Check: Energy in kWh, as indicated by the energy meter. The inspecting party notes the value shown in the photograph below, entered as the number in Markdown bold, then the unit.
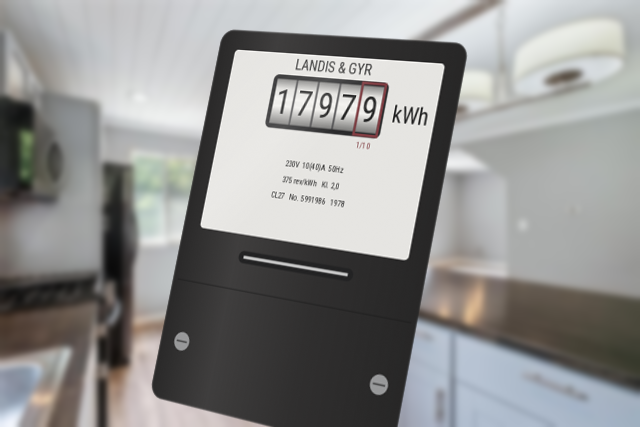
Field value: **1797.9** kWh
